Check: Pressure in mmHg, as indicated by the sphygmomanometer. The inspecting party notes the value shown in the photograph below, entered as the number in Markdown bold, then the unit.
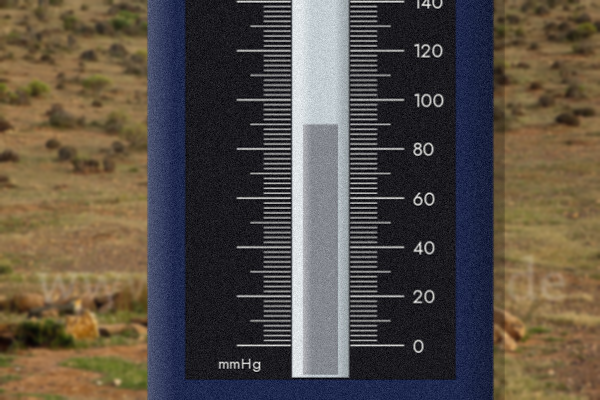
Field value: **90** mmHg
